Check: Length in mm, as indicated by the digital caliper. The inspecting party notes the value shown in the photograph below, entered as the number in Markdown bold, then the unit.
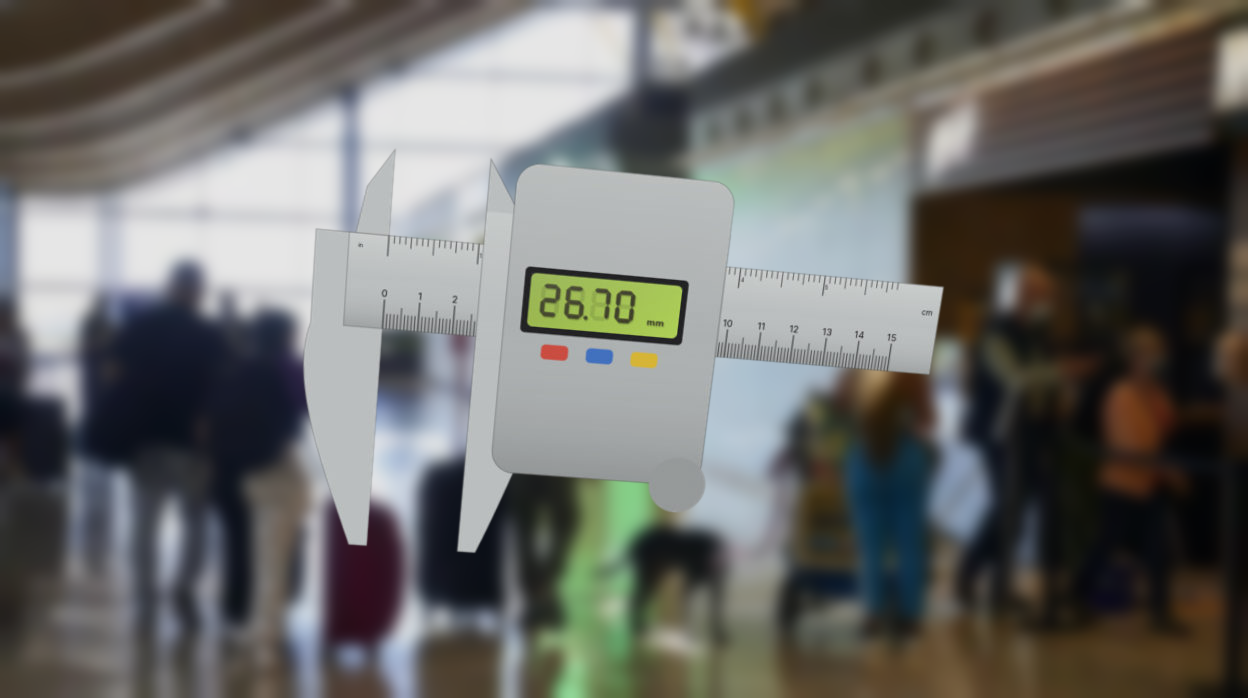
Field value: **26.70** mm
